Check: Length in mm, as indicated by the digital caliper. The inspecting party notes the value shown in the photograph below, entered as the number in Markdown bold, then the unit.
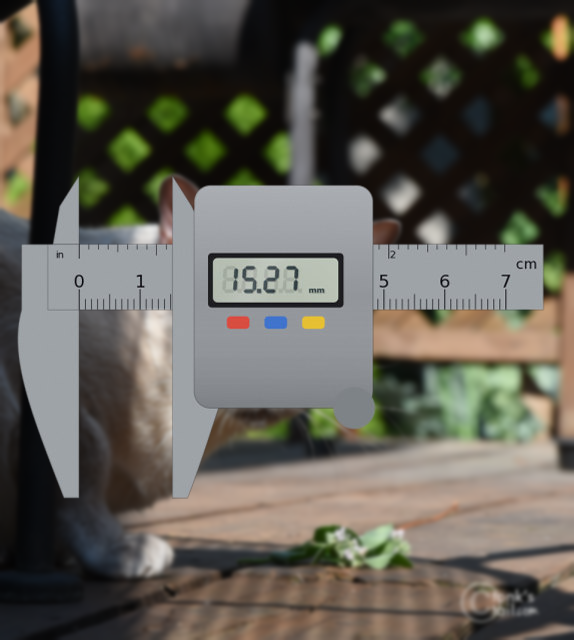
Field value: **15.27** mm
